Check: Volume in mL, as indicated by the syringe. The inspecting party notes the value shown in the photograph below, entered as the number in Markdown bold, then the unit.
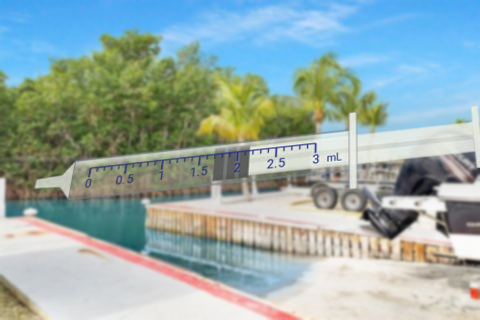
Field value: **1.7** mL
